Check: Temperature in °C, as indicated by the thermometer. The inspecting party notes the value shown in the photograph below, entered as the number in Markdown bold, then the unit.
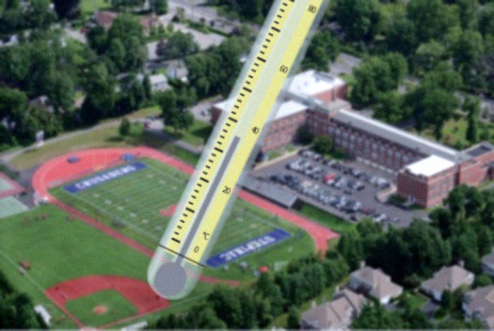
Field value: **36** °C
